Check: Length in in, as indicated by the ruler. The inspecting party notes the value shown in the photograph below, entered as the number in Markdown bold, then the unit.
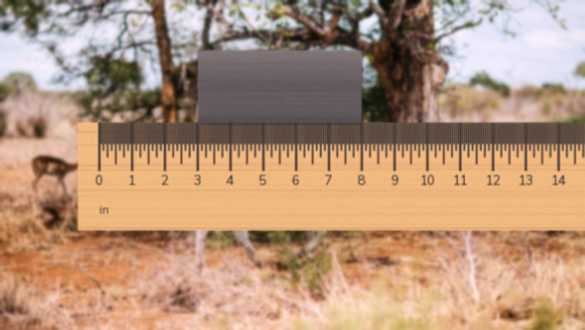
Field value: **5** in
